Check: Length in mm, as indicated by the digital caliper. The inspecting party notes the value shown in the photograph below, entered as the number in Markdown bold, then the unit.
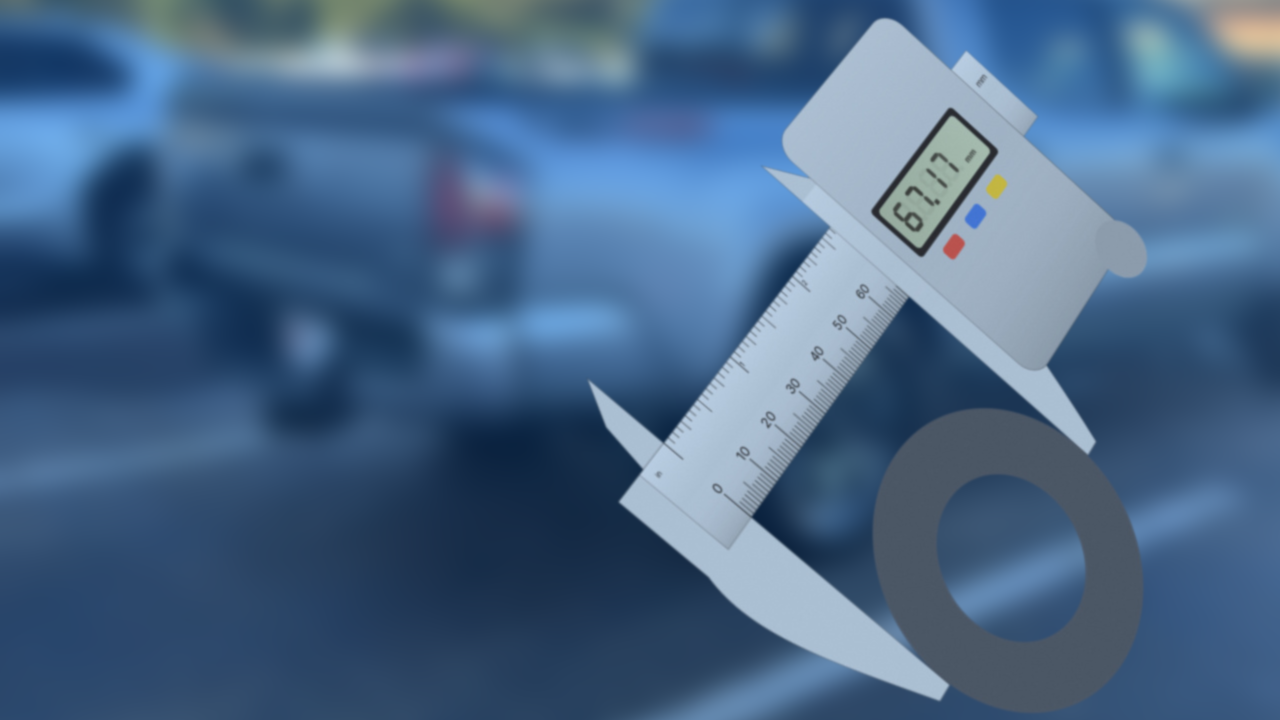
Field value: **67.17** mm
